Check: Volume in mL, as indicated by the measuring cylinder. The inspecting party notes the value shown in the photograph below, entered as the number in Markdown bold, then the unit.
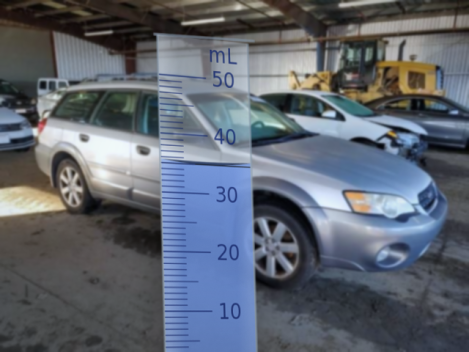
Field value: **35** mL
